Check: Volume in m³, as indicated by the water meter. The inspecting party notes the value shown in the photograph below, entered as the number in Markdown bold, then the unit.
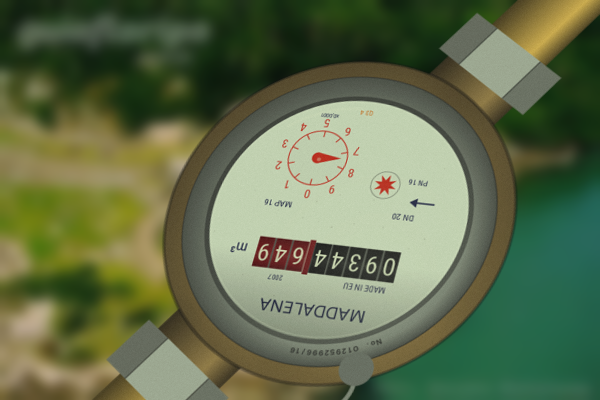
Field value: **9344.6497** m³
